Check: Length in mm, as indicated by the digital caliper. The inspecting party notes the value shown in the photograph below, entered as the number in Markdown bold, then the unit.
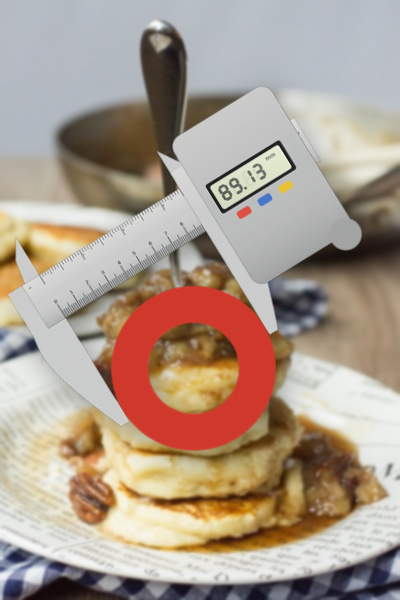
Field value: **89.13** mm
